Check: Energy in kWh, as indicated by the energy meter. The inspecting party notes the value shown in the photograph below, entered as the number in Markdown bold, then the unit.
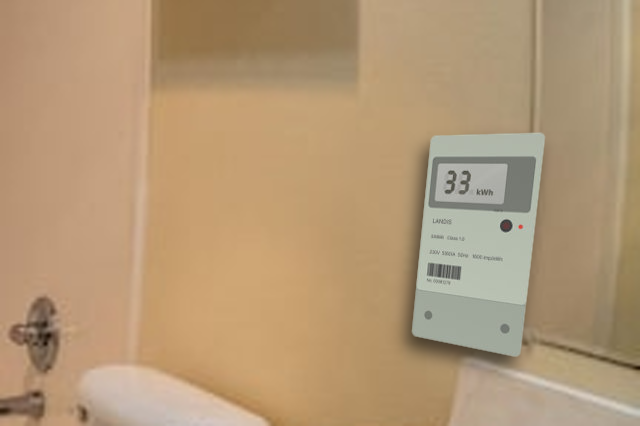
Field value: **33** kWh
